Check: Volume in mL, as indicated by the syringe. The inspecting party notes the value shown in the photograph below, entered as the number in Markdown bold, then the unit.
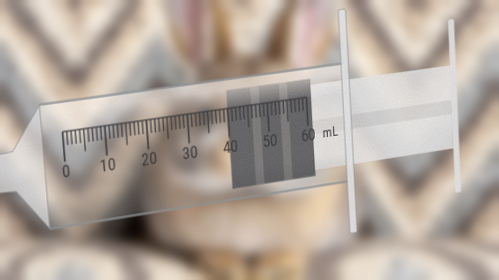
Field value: **40** mL
